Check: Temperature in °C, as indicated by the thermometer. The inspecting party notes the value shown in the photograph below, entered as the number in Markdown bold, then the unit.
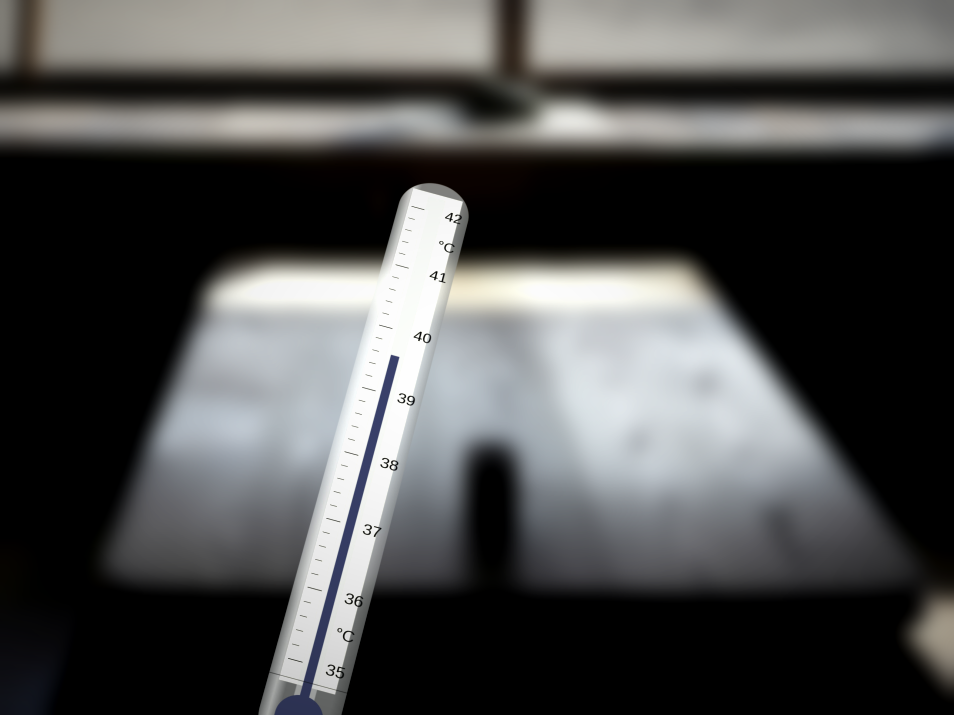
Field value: **39.6** °C
